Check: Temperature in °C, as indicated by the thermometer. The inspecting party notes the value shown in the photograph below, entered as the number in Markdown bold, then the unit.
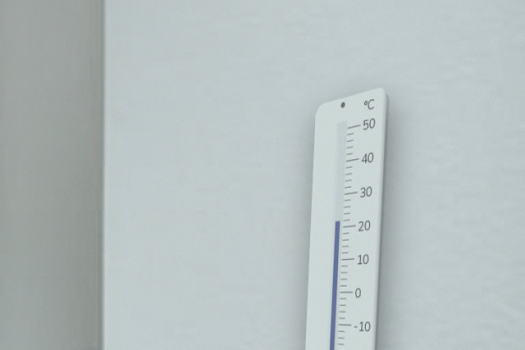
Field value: **22** °C
